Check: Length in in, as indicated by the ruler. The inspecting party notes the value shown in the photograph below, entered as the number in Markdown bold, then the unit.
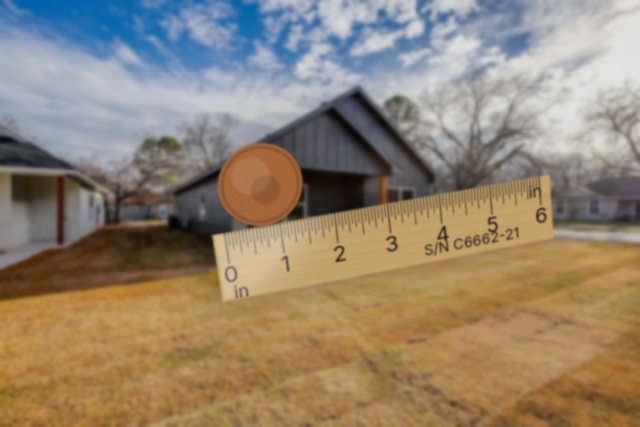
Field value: **1.5** in
